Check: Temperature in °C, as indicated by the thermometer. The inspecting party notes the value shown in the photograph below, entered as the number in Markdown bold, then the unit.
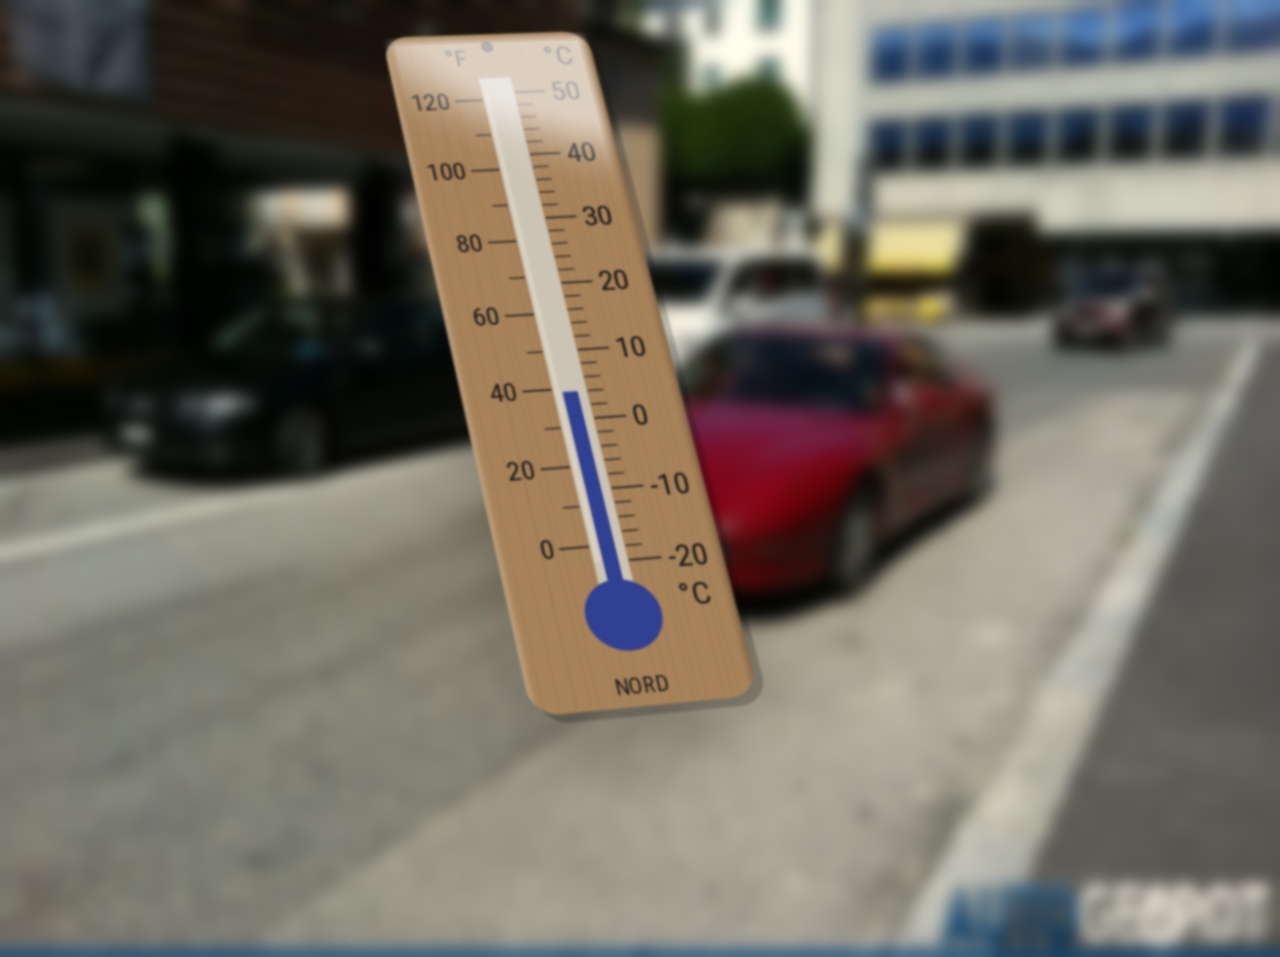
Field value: **4** °C
